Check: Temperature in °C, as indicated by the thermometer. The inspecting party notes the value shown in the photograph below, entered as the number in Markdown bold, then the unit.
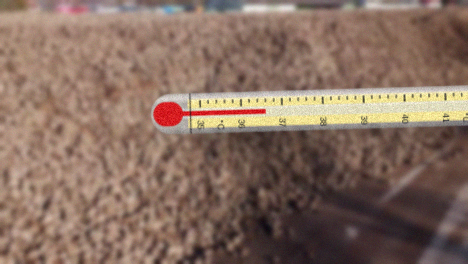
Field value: **36.6** °C
